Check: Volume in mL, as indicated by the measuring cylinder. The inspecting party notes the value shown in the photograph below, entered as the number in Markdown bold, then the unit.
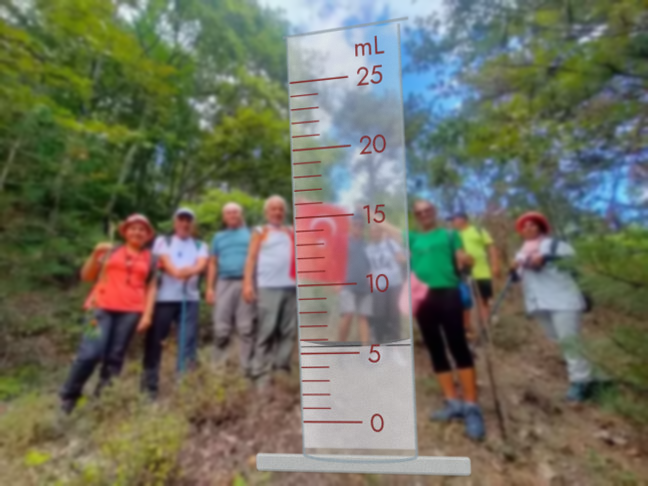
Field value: **5.5** mL
